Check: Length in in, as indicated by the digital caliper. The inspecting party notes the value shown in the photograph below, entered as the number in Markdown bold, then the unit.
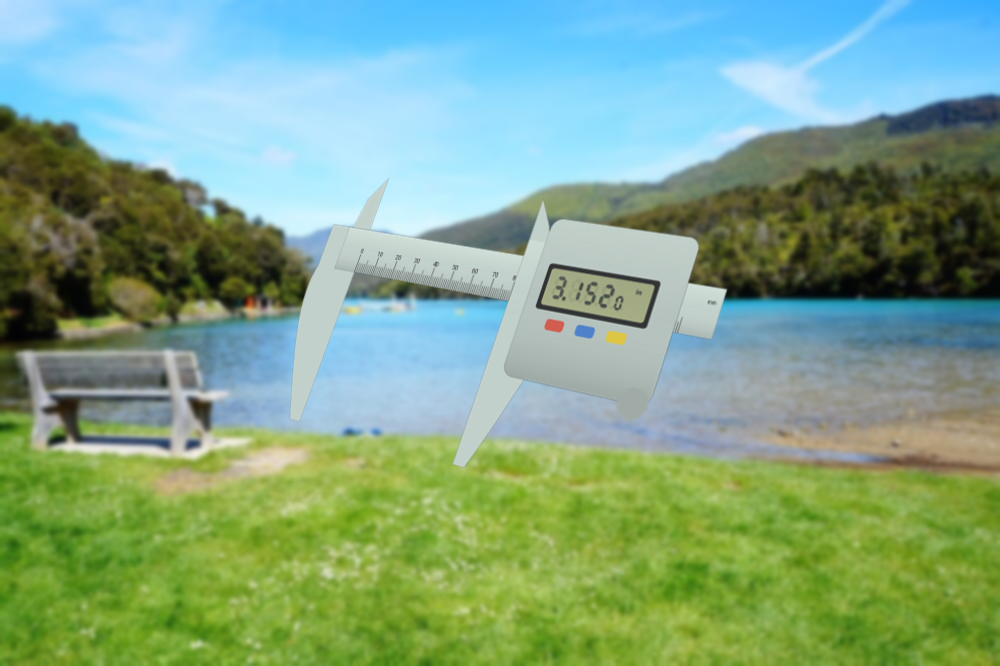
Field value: **3.1520** in
